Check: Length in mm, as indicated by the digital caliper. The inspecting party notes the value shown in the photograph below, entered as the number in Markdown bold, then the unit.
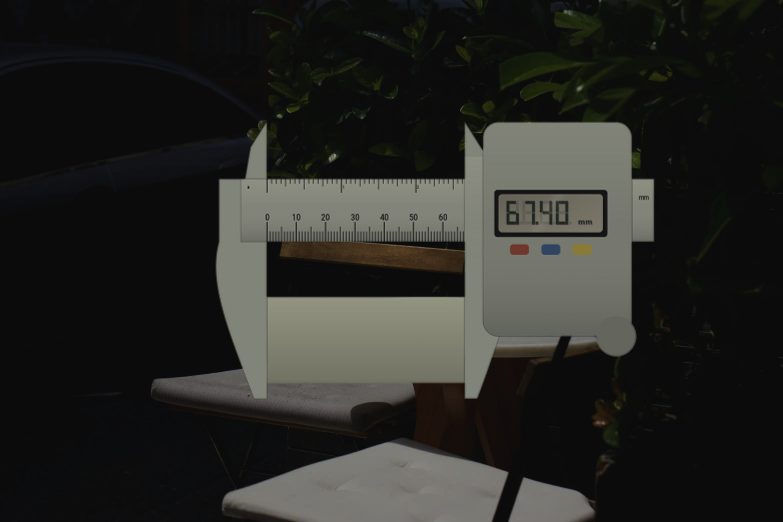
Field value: **67.40** mm
